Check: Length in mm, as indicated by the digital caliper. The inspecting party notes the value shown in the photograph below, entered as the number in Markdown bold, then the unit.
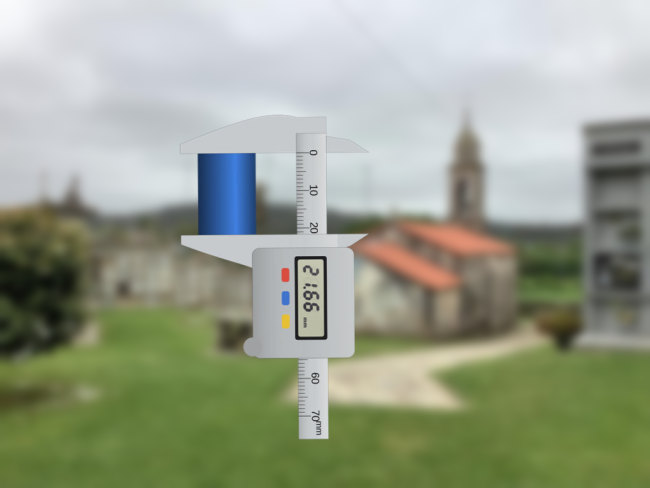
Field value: **21.66** mm
